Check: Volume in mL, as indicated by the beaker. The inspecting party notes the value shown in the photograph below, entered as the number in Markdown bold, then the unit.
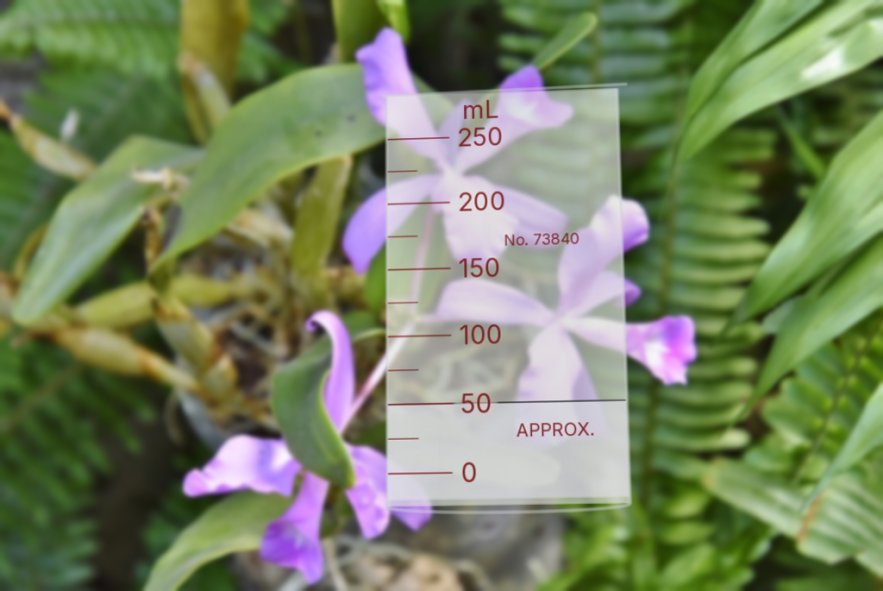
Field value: **50** mL
